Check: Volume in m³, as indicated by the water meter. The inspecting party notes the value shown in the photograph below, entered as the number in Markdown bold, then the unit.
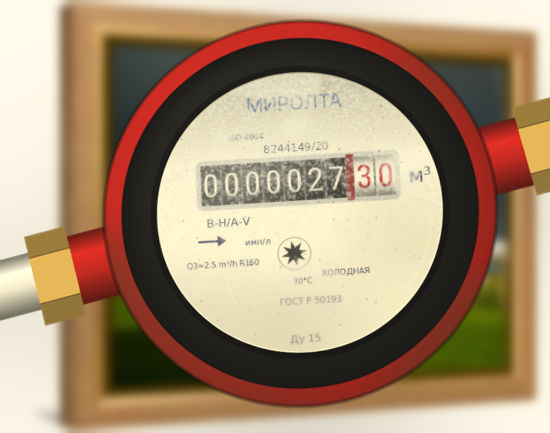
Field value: **27.30** m³
